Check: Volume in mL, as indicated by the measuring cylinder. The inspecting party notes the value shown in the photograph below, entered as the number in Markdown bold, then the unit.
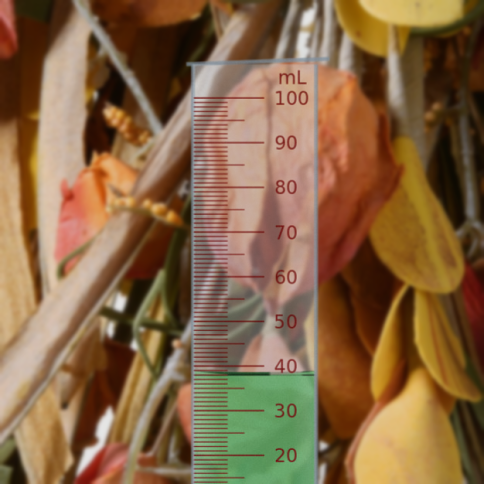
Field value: **38** mL
